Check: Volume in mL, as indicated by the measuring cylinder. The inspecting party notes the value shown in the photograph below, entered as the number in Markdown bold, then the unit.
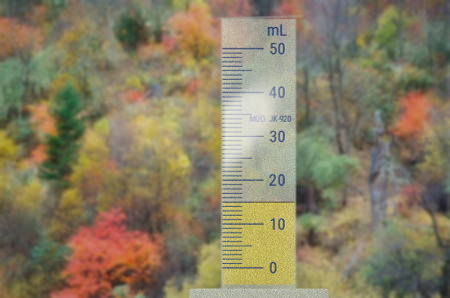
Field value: **15** mL
